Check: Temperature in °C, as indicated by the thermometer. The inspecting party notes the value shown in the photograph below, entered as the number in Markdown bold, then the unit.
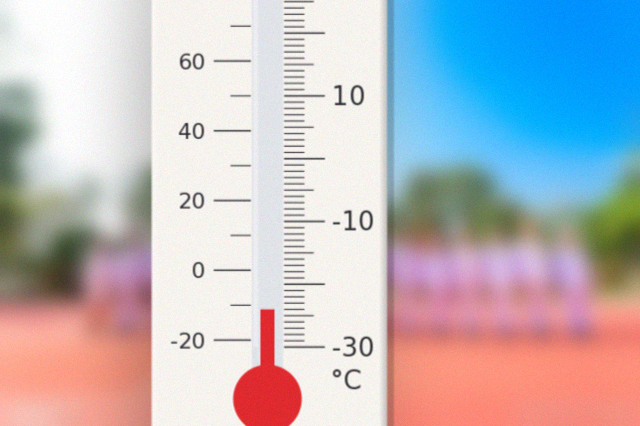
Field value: **-24** °C
